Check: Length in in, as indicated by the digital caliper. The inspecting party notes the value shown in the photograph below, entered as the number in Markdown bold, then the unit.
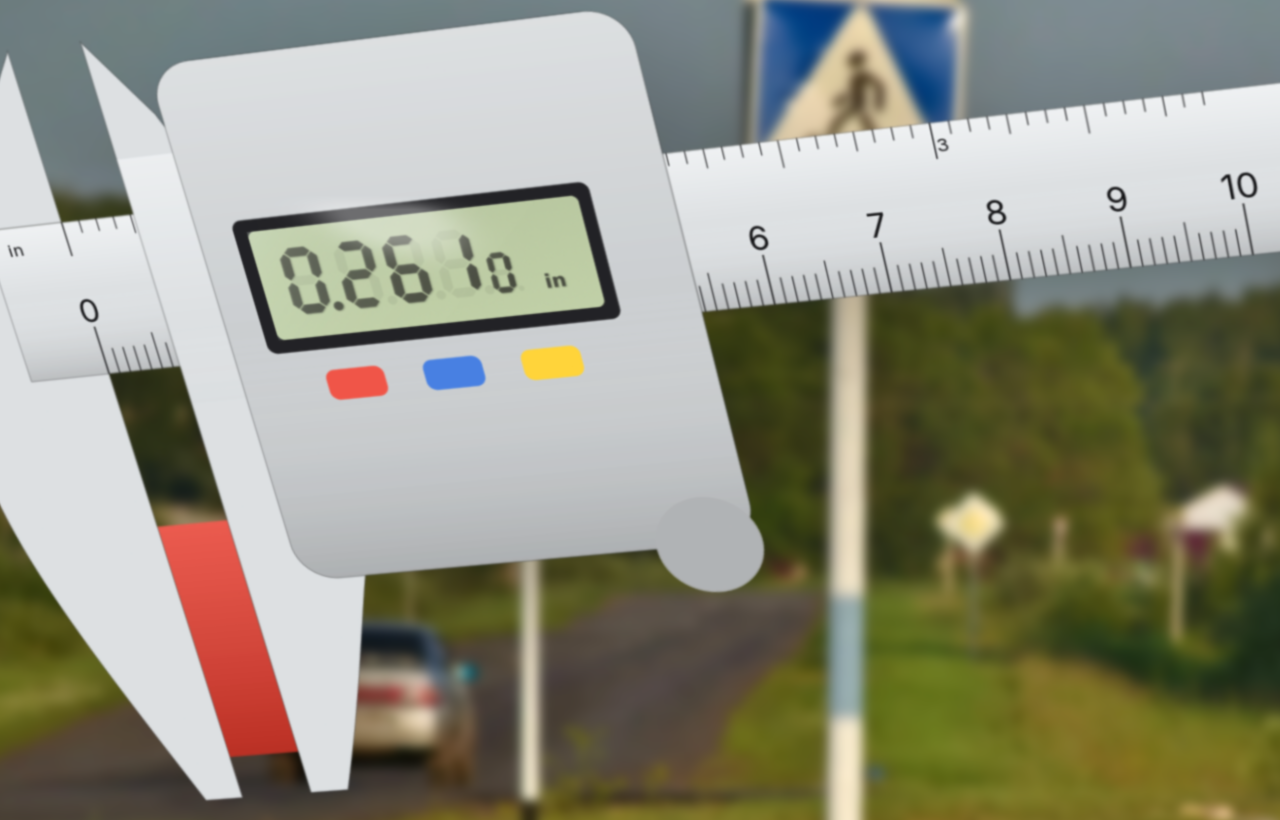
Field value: **0.2610** in
